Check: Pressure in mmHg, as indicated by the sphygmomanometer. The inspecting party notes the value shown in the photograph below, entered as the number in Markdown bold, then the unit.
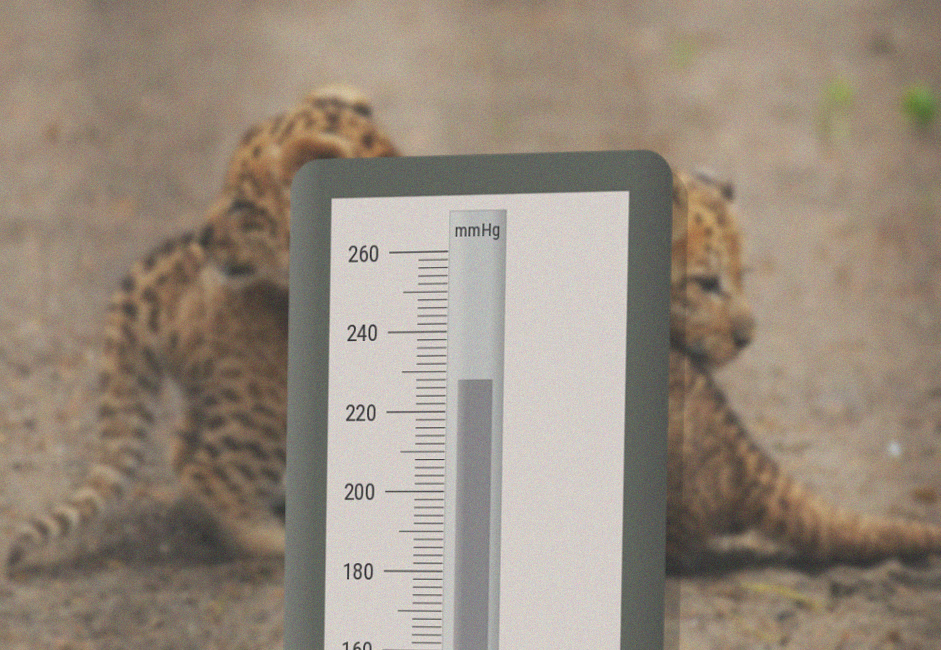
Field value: **228** mmHg
